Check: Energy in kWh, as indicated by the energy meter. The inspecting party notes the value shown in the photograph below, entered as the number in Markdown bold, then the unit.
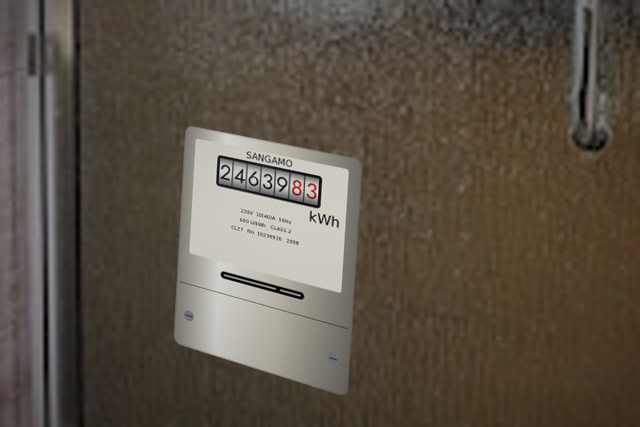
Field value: **24639.83** kWh
